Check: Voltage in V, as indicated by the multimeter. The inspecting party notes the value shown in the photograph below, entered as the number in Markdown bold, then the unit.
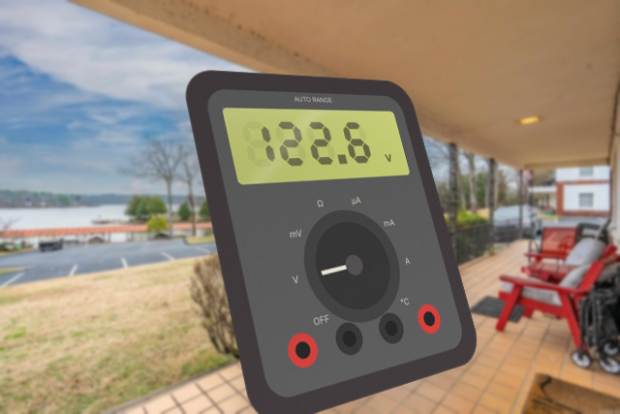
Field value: **122.6** V
